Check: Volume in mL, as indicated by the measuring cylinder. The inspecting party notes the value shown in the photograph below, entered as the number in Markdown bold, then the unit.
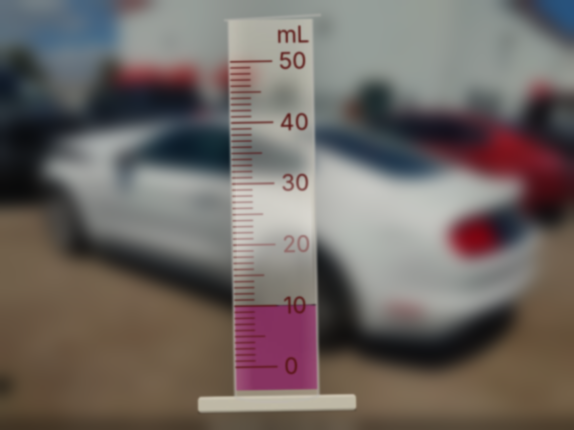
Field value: **10** mL
